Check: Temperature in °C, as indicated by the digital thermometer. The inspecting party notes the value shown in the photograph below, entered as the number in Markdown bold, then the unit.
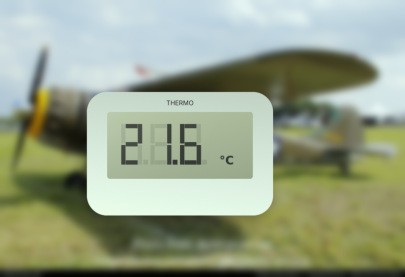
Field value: **21.6** °C
